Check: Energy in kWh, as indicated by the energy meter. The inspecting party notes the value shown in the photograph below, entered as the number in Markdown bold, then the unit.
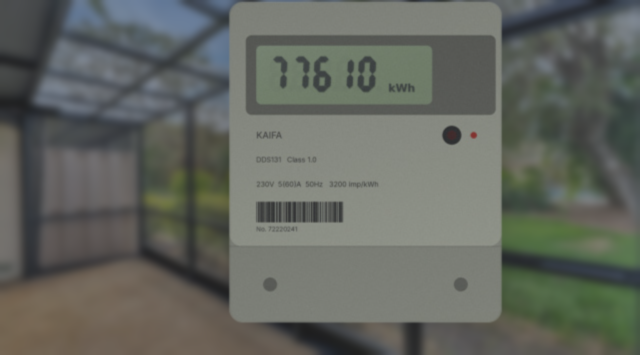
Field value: **77610** kWh
